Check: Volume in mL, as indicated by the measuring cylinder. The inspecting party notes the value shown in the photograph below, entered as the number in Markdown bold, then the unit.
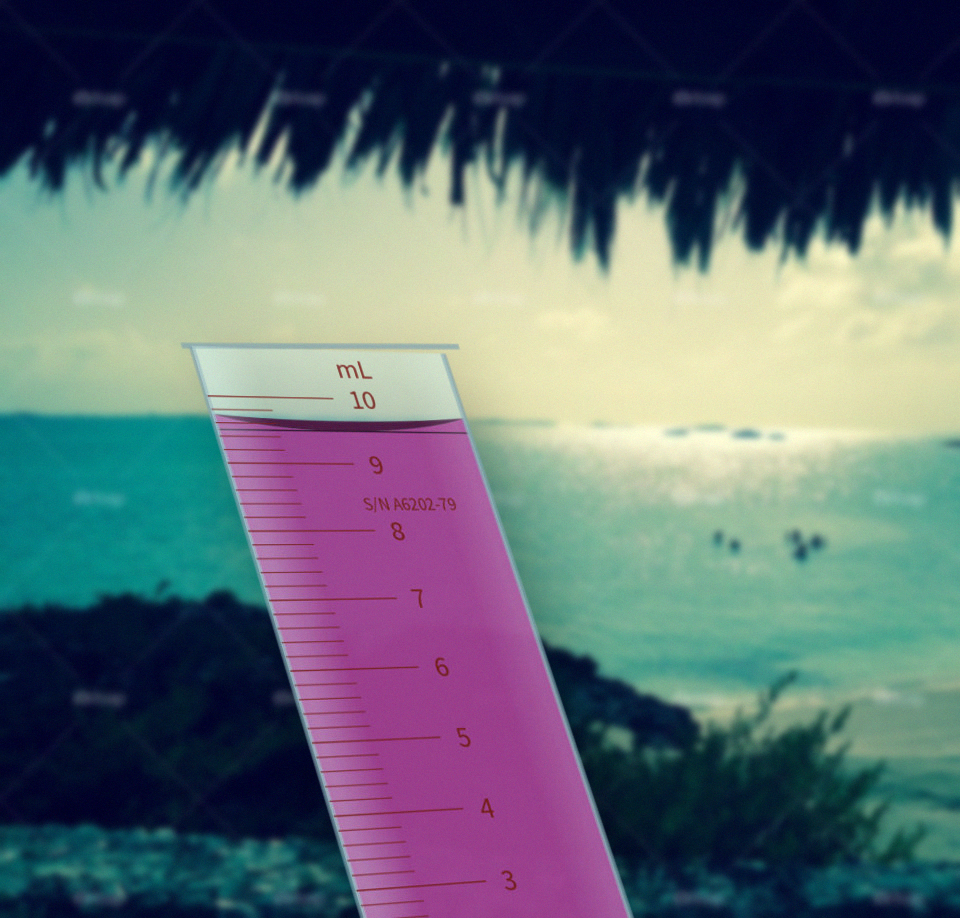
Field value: **9.5** mL
